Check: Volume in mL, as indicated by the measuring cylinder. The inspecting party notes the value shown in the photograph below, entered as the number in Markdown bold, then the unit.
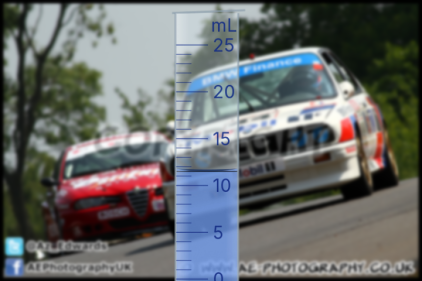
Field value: **11.5** mL
